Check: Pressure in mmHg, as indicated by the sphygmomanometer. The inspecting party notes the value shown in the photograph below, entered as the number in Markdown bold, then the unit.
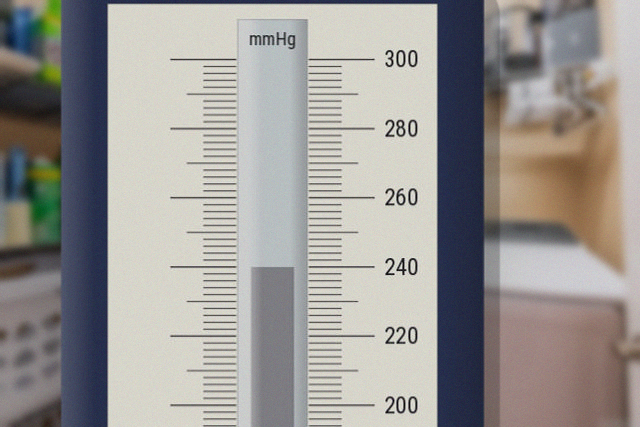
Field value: **240** mmHg
